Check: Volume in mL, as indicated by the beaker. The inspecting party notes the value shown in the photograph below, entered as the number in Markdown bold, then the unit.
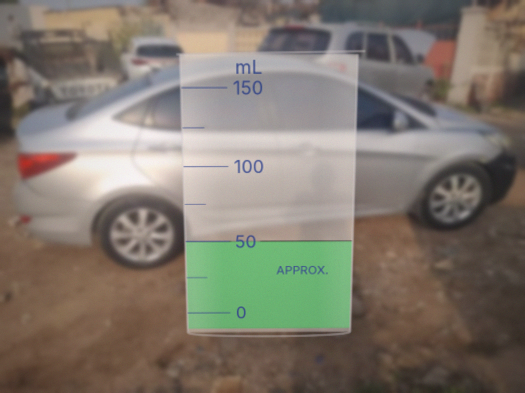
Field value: **50** mL
